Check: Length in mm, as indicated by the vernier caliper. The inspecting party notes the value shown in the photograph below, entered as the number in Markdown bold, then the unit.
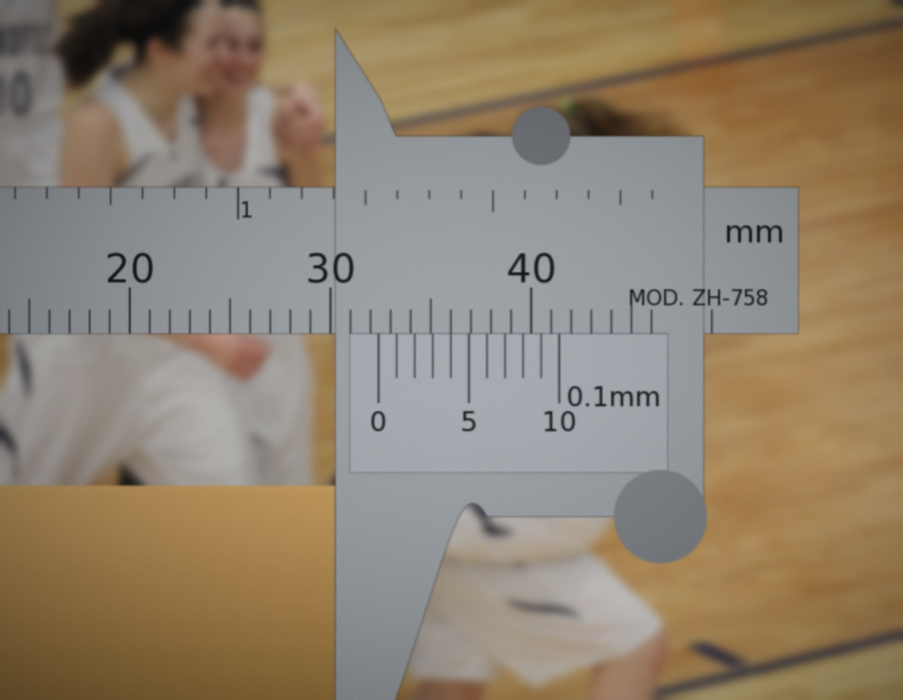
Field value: **32.4** mm
